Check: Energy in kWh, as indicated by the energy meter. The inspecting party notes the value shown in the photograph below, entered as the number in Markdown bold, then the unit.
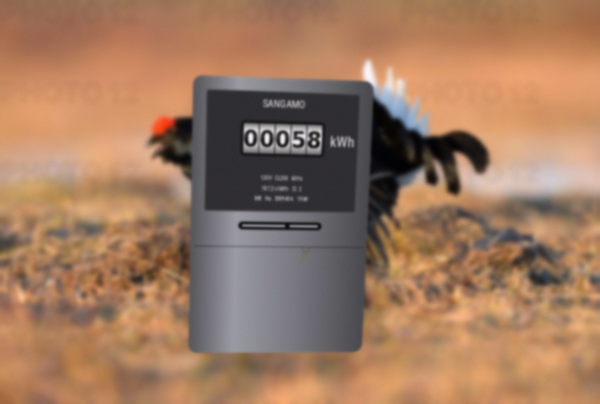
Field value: **58** kWh
